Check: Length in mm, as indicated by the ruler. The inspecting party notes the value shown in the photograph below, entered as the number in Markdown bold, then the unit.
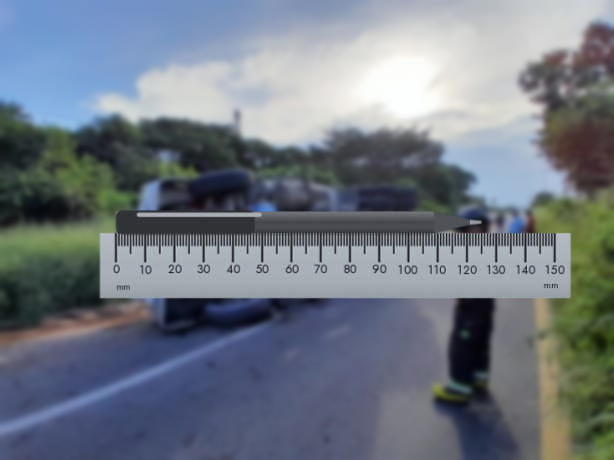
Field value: **125** mm
